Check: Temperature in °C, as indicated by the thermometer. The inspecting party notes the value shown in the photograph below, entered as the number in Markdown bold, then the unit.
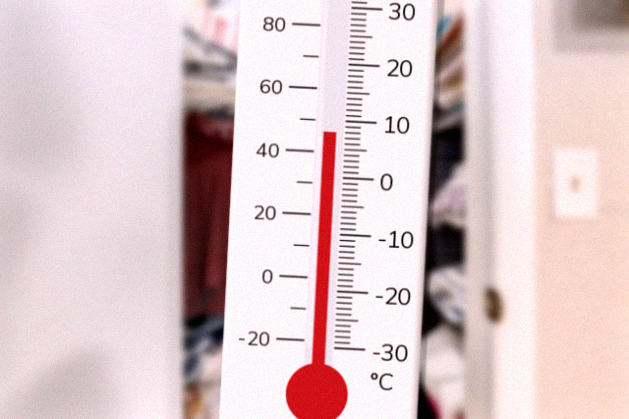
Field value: **8** °C
